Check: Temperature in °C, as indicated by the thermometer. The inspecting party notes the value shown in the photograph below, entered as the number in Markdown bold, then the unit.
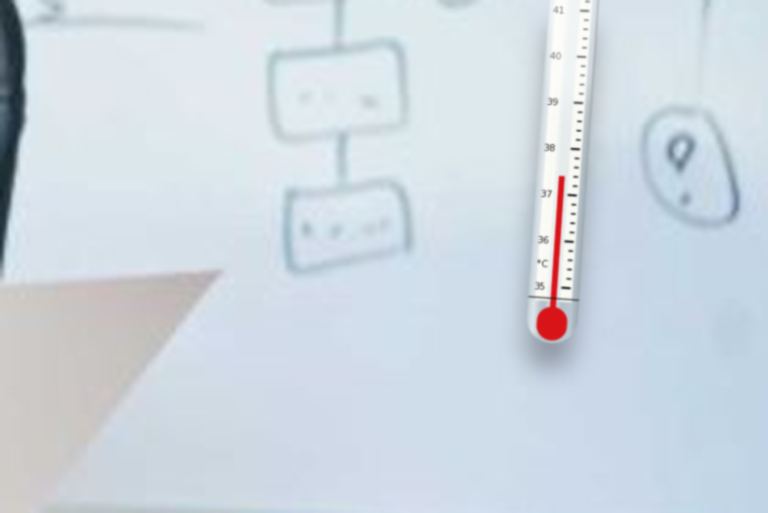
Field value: **37.4** °C
